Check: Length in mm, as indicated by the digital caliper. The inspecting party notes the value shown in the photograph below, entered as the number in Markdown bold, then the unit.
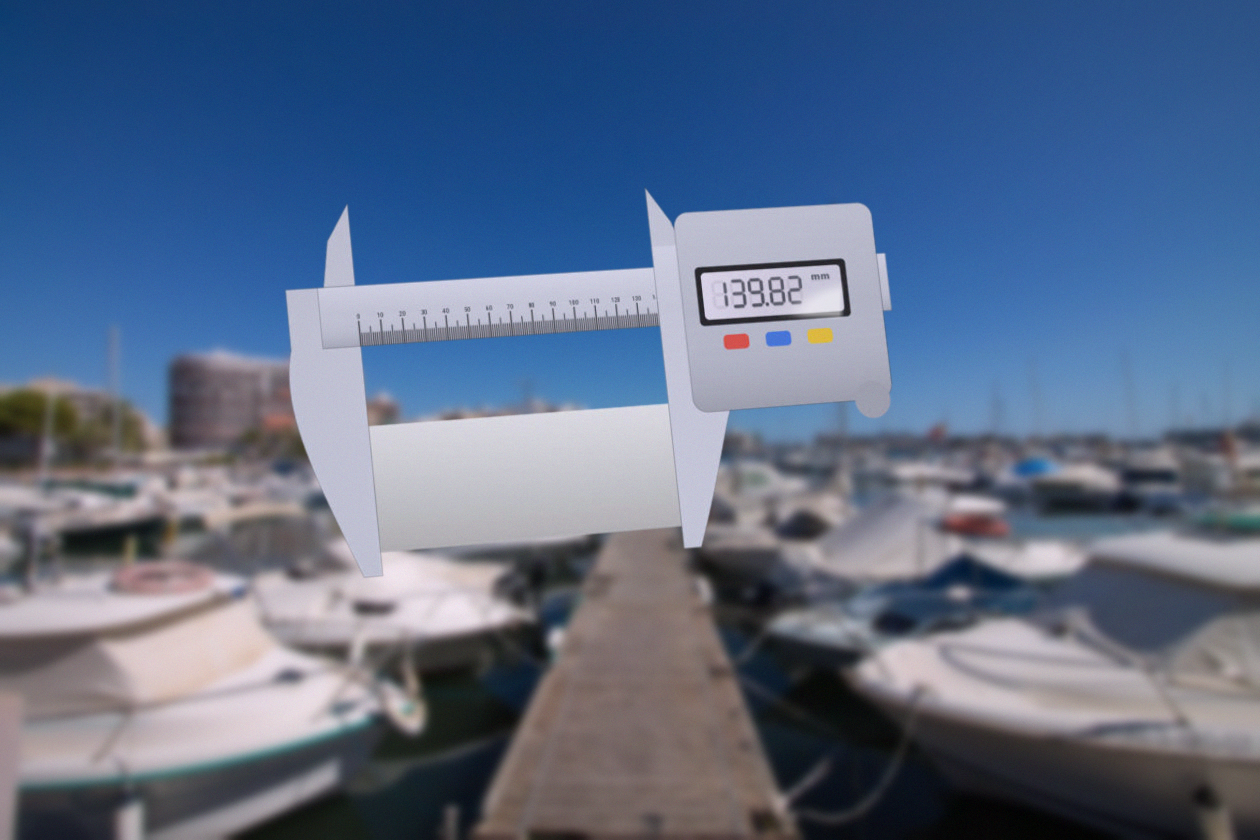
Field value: **139.82** mm
